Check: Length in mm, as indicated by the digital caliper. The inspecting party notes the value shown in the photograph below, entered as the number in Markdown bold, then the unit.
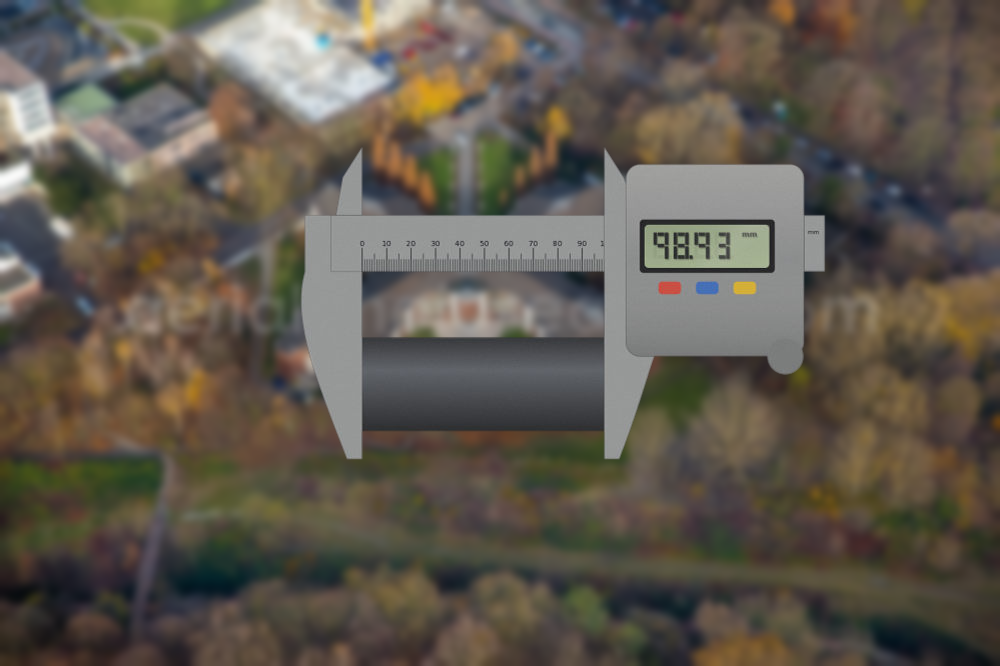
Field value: **98.93** mm
